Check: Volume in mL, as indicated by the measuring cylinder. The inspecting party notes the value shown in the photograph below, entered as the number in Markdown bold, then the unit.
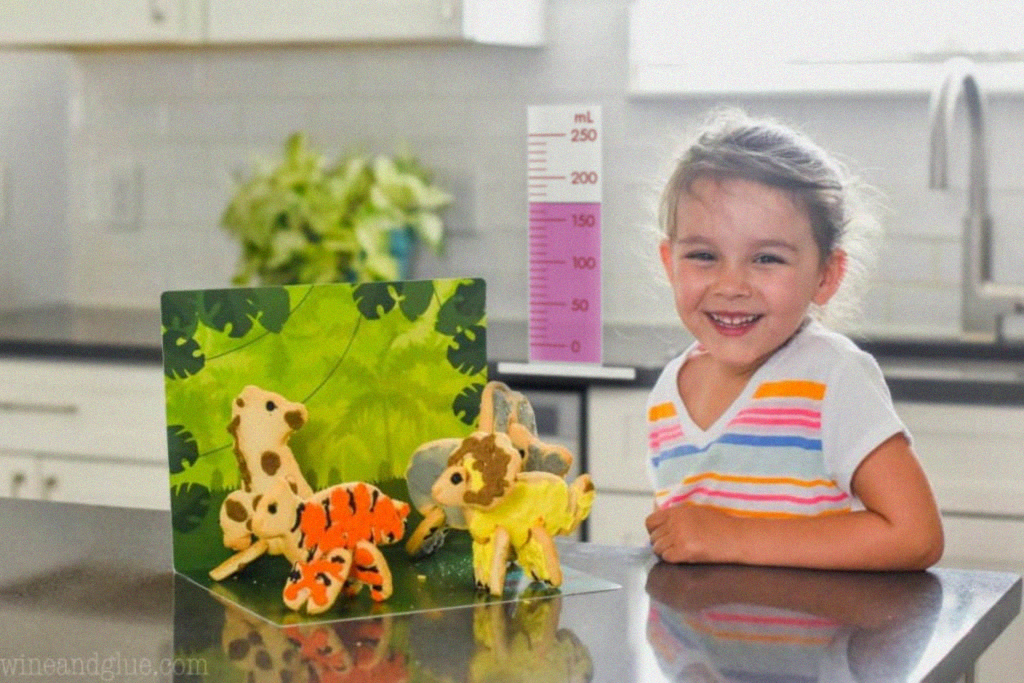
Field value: **170** mL
